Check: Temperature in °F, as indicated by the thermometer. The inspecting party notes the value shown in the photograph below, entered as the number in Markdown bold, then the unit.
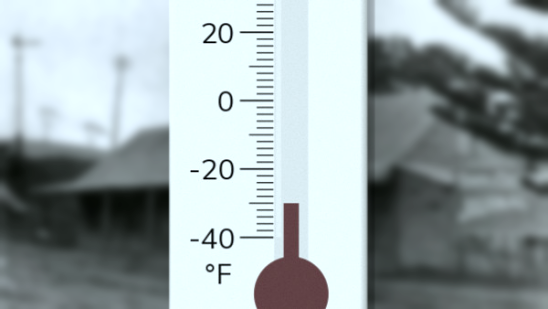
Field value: **-30** °F
